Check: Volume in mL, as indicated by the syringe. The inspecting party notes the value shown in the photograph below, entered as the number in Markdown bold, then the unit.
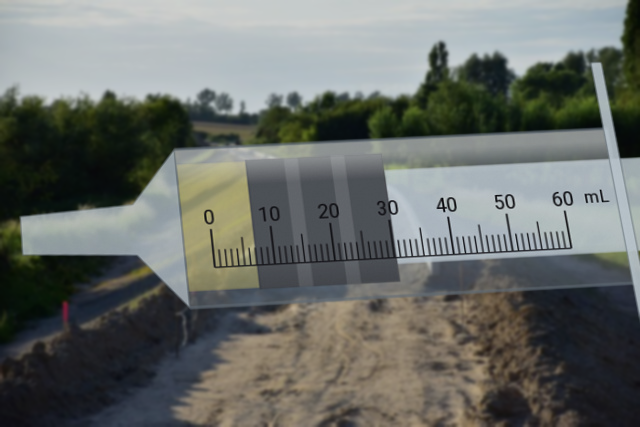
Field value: **7** mL
